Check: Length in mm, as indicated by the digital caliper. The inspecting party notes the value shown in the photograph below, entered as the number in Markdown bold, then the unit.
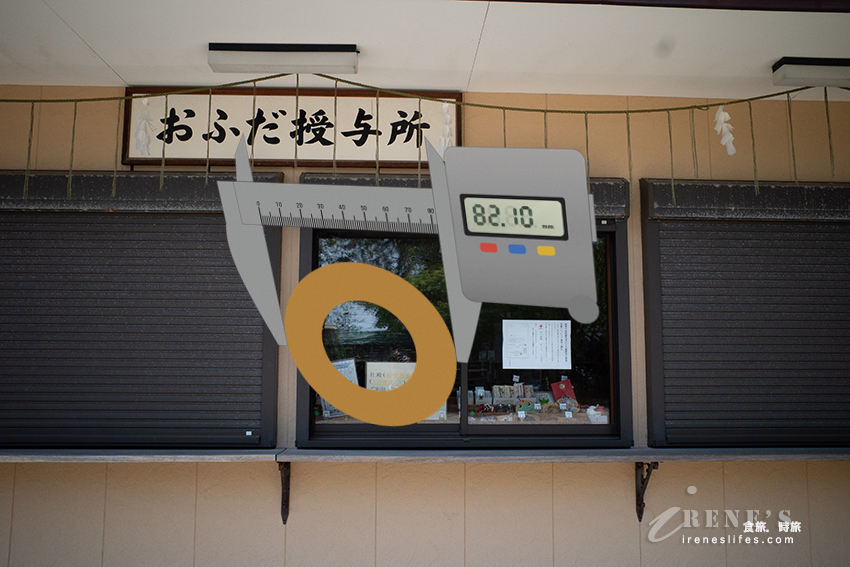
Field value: **82.10** mm
